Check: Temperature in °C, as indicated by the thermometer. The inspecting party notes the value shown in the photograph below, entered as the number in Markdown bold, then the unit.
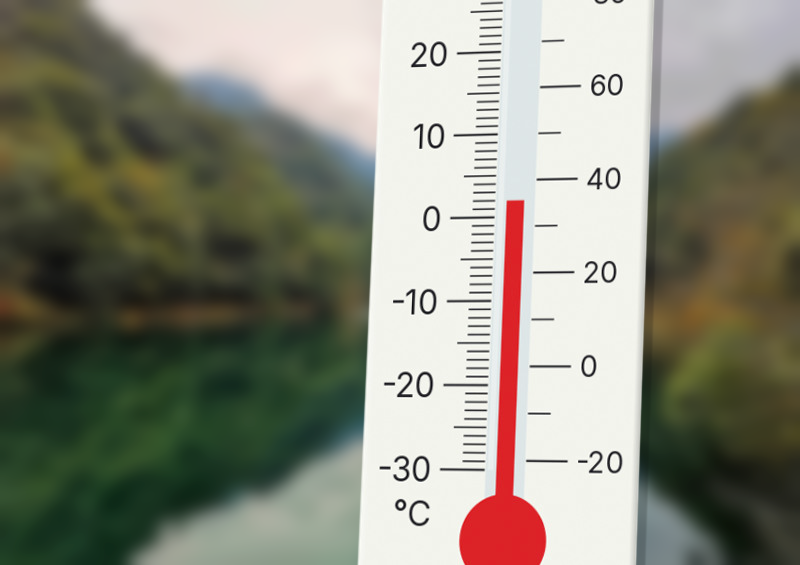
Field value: **2** °C
